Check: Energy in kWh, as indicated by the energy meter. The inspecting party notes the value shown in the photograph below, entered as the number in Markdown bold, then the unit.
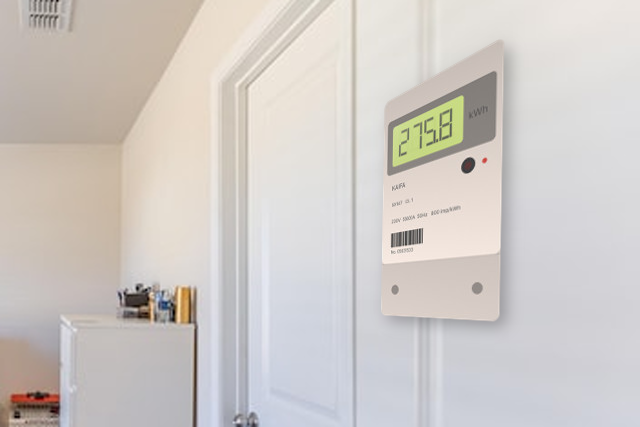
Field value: **275.8** kWh
